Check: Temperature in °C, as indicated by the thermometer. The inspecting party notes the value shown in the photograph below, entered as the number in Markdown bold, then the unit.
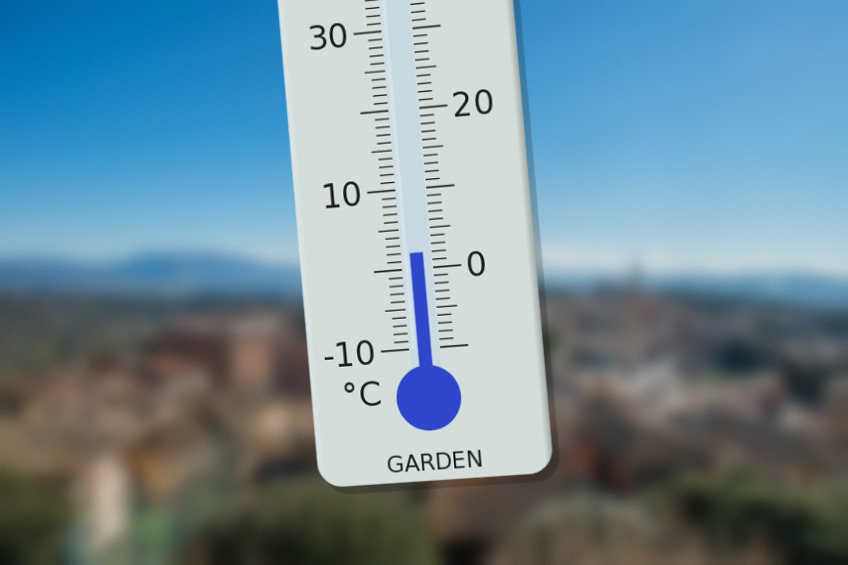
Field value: **2** °C
